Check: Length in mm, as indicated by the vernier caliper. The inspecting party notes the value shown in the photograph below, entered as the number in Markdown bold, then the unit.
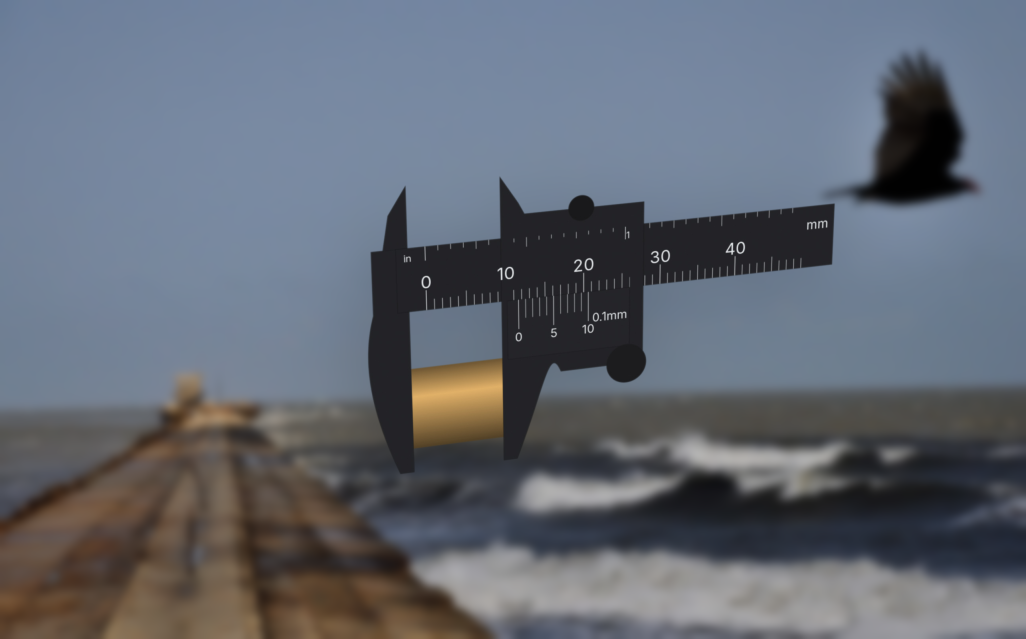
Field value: **11.6** mm
